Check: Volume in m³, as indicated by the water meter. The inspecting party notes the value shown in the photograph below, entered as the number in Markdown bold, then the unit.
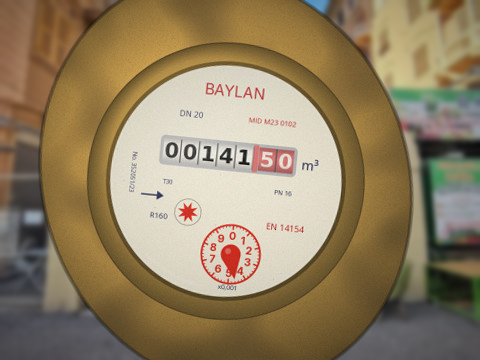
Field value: **141.504** m³
